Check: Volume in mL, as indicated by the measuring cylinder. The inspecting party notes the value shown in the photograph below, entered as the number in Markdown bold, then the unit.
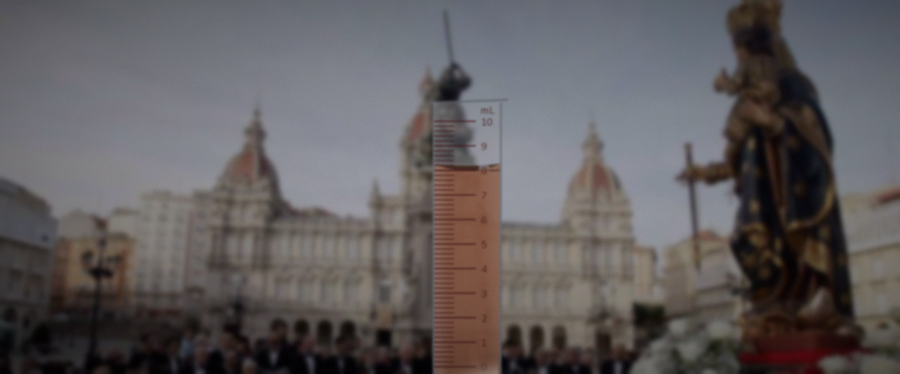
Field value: **8** mL
